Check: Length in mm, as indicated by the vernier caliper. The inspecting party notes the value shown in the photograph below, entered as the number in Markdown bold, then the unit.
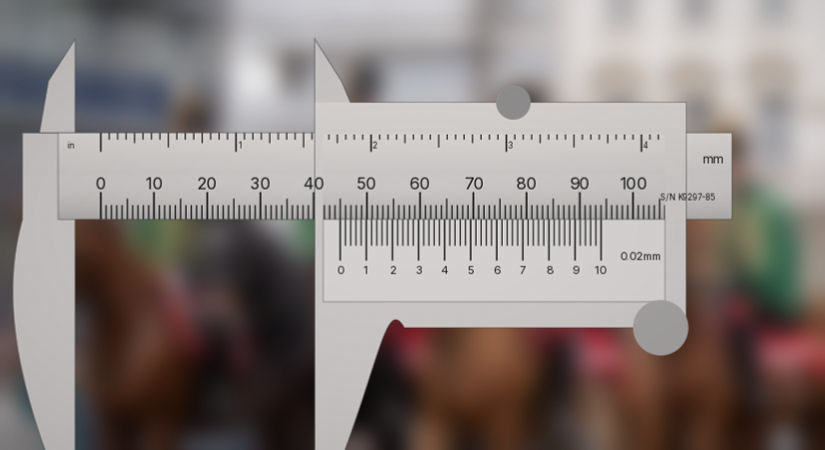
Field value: **45.0** mm
